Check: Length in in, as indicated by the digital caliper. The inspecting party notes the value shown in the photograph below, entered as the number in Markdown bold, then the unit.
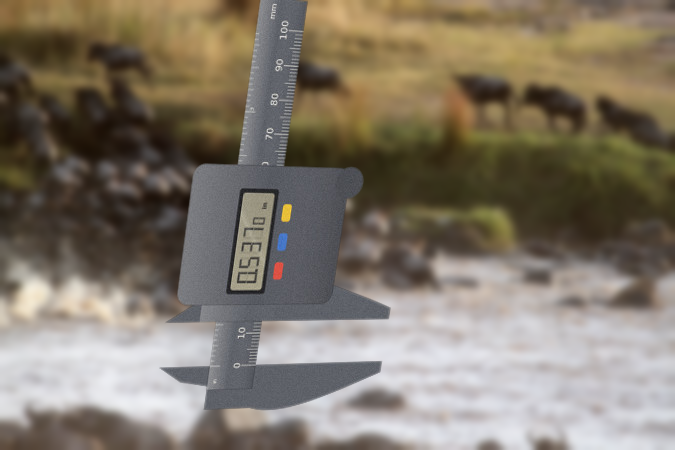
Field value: **0.5370** in
